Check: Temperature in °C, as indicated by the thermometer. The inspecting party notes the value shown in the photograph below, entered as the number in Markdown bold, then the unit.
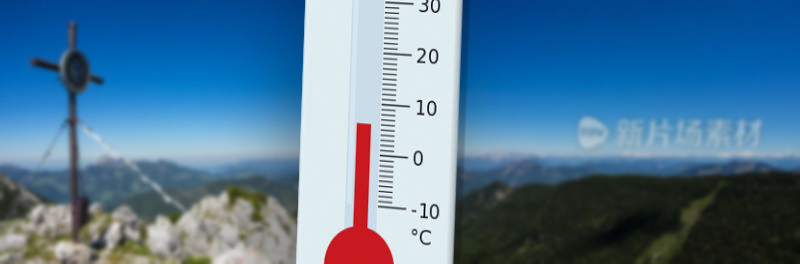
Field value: **6** °C
